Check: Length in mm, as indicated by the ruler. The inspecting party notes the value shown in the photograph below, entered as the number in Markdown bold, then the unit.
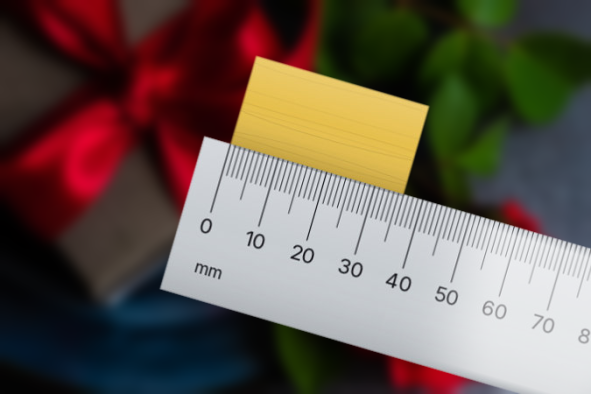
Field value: **36** mm
